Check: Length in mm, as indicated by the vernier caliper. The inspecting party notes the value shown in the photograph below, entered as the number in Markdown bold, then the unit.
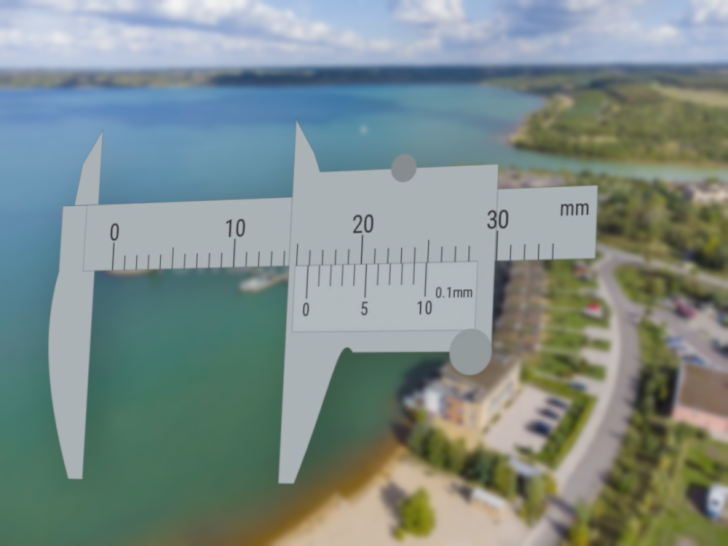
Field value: **15.9** mm
